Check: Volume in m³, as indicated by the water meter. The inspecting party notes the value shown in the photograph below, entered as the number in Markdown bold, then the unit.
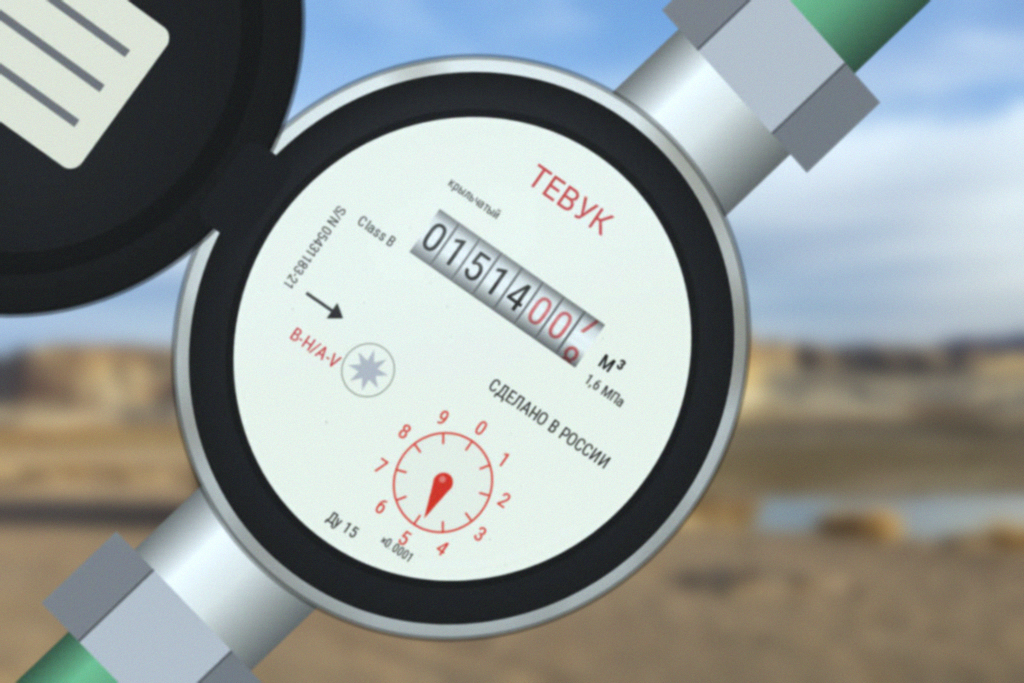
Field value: **1514.0074** m³
